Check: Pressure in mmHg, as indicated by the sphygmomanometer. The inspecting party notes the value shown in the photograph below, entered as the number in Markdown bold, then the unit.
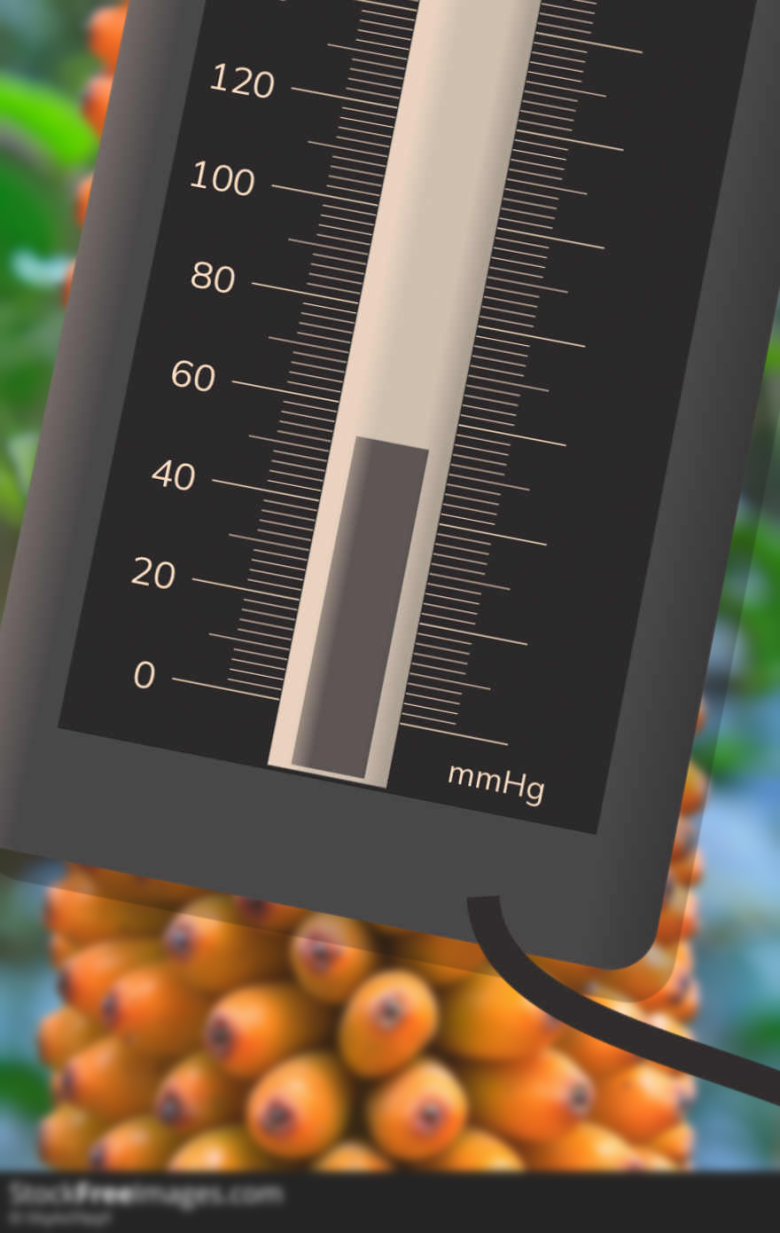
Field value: **54** mmHg
